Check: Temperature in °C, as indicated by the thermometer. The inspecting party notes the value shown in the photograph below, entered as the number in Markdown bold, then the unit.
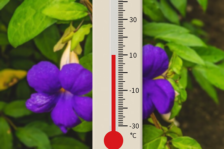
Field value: **10** °C
